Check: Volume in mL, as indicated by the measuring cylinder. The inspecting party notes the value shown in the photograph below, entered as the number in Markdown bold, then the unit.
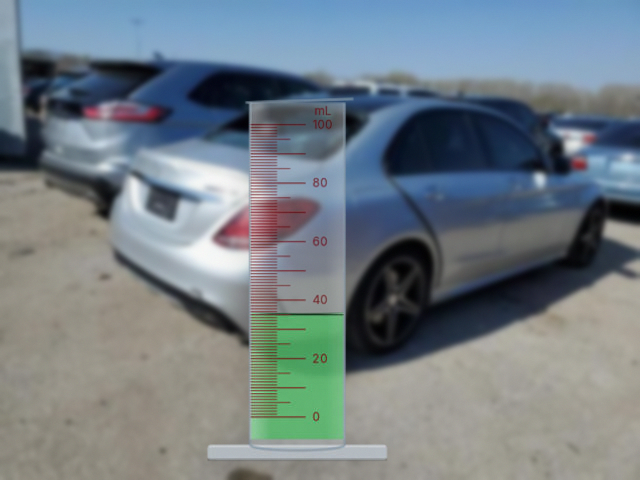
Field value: **35** mL
